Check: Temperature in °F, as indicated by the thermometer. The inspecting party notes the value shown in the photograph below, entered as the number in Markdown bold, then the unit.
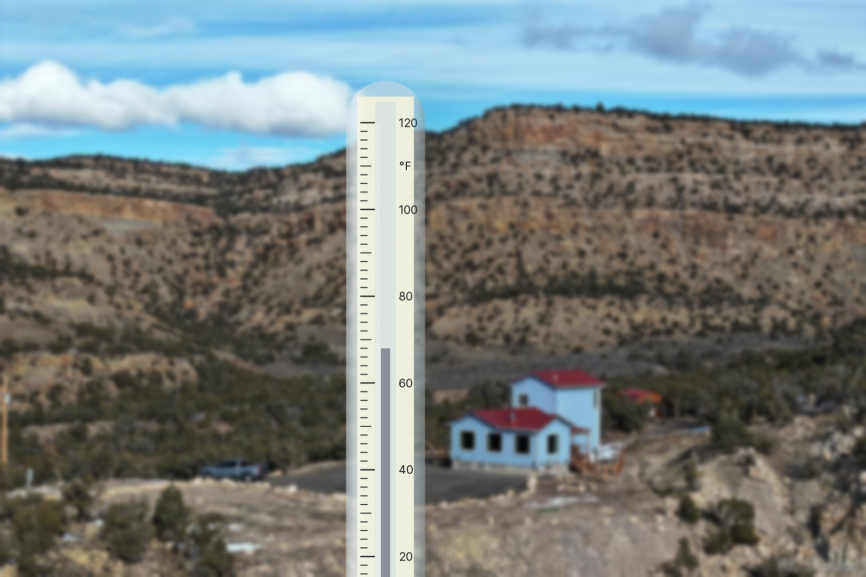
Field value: **68** °F
